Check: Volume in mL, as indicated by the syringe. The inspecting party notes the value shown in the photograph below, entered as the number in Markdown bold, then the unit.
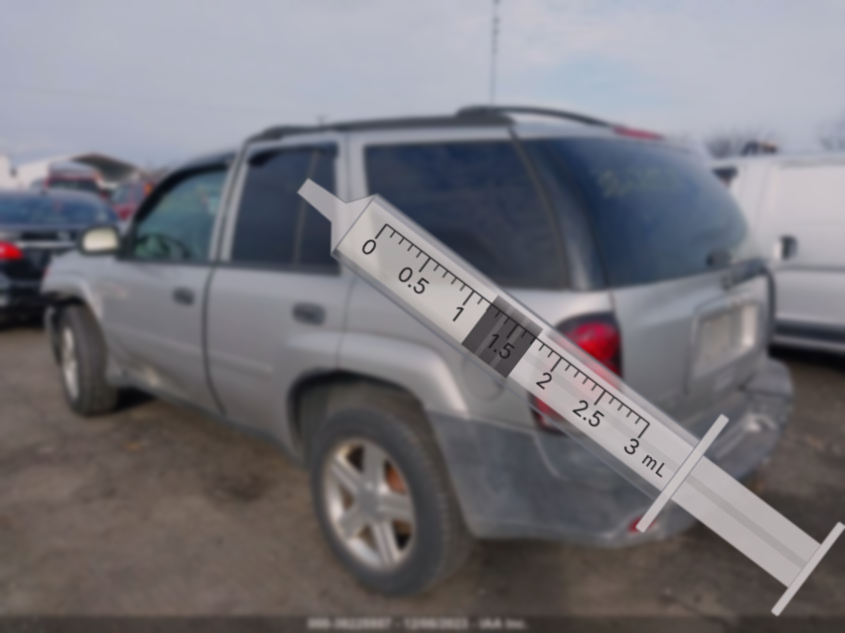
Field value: **1.2** mL
